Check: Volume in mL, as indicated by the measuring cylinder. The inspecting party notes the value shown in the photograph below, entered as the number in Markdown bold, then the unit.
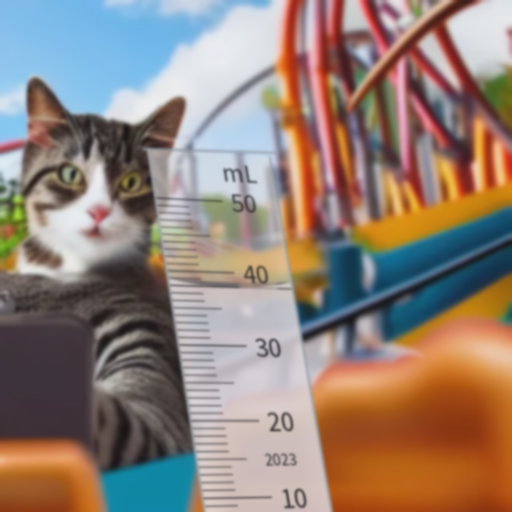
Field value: **38** mL
